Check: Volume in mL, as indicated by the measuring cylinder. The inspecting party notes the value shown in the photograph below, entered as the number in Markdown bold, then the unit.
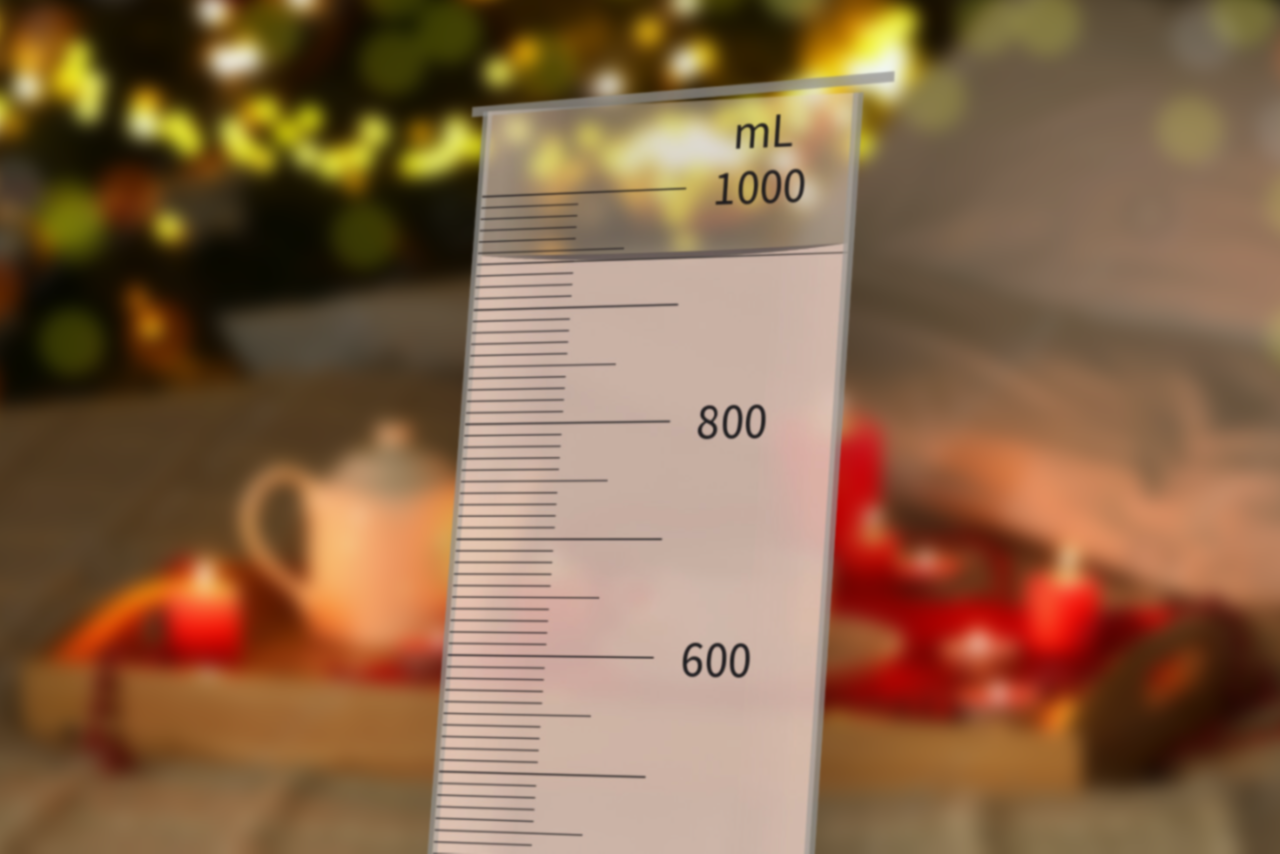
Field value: **940** mL
